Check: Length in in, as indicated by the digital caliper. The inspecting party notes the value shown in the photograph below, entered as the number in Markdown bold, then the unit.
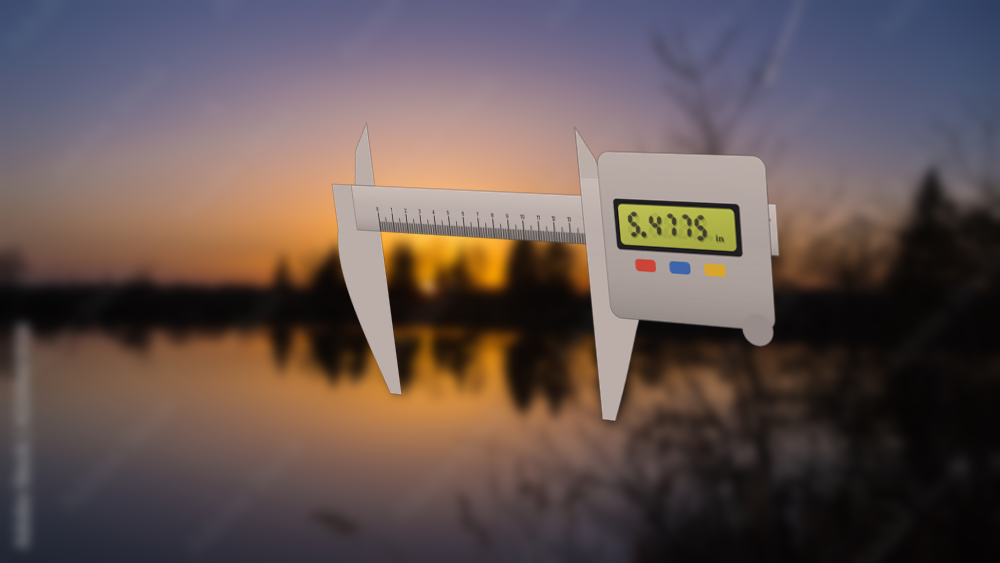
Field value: **5.4775** in
